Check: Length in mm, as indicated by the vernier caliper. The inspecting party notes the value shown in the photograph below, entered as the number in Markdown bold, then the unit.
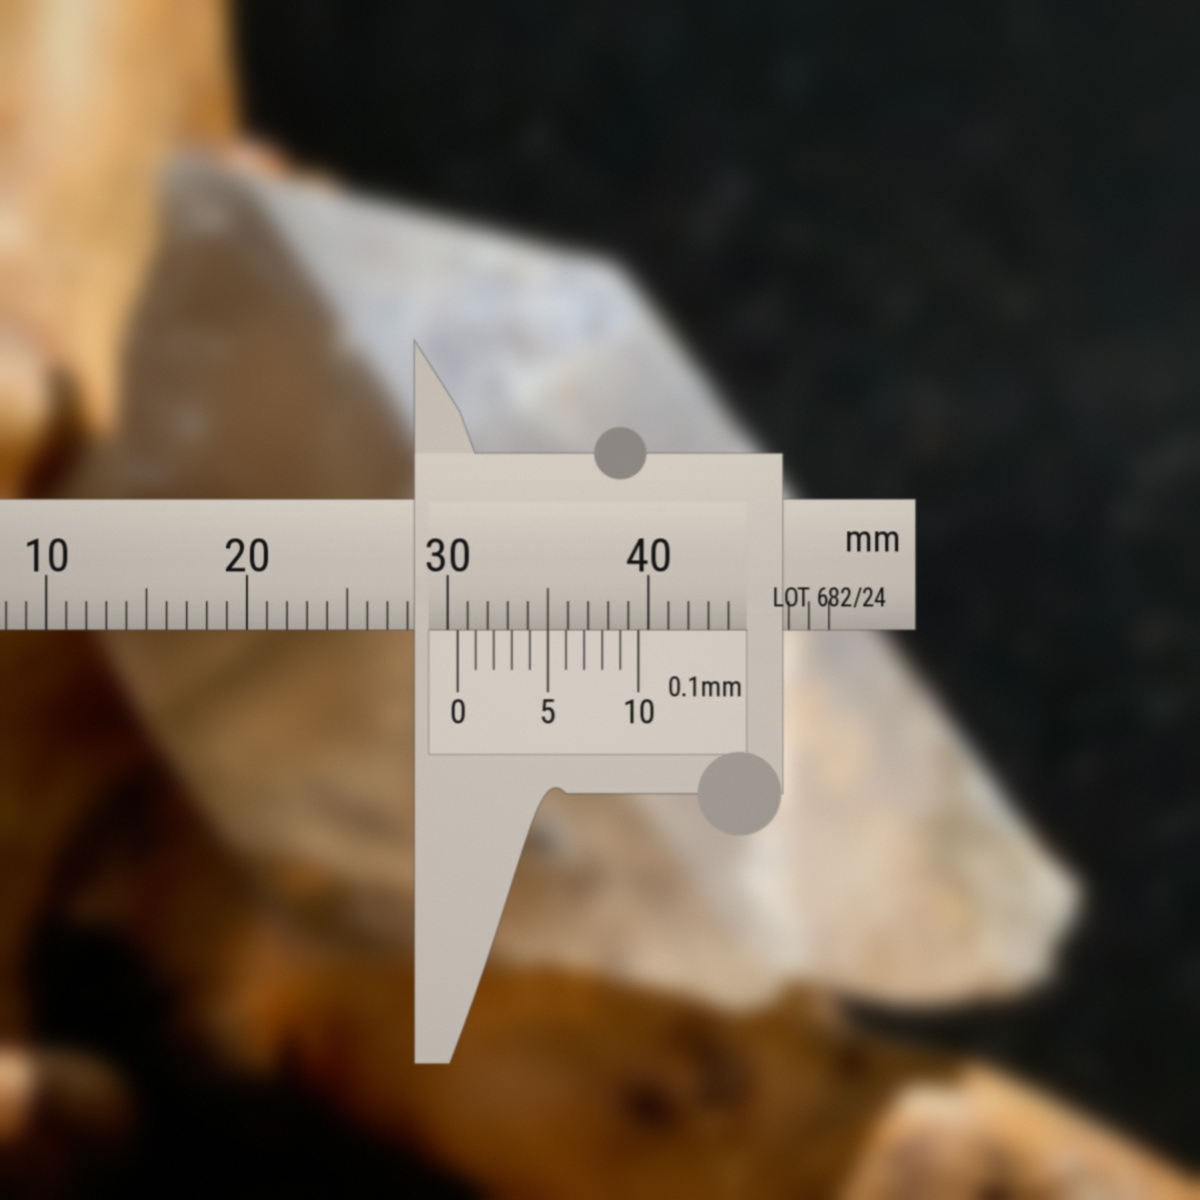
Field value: **30.5** mm
